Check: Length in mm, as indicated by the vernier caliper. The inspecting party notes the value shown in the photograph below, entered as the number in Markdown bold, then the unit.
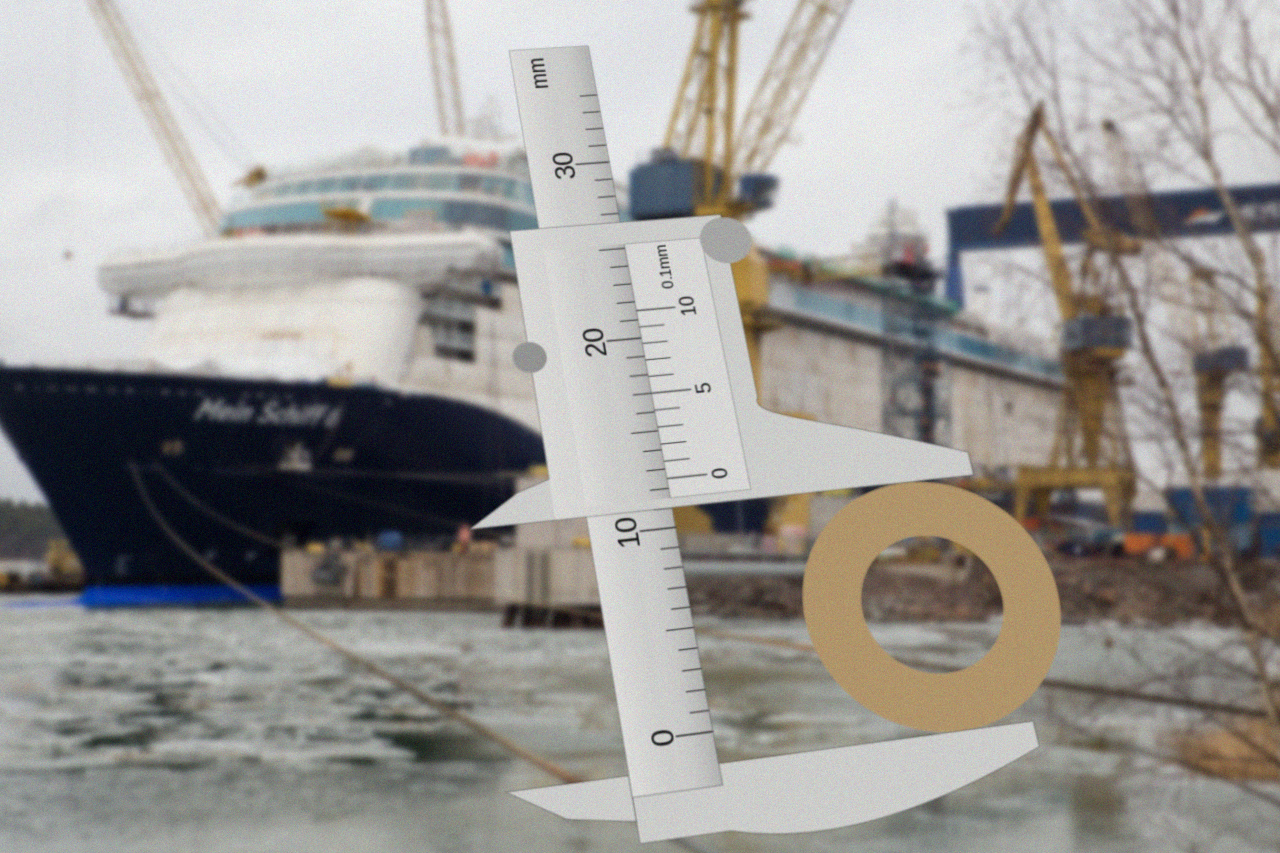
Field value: **12.5** mm
